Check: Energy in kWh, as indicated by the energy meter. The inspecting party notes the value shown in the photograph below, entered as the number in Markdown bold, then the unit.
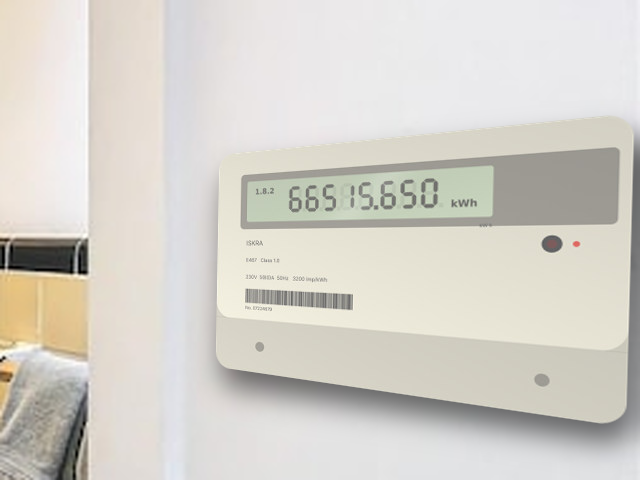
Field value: **66515.650** kWh
